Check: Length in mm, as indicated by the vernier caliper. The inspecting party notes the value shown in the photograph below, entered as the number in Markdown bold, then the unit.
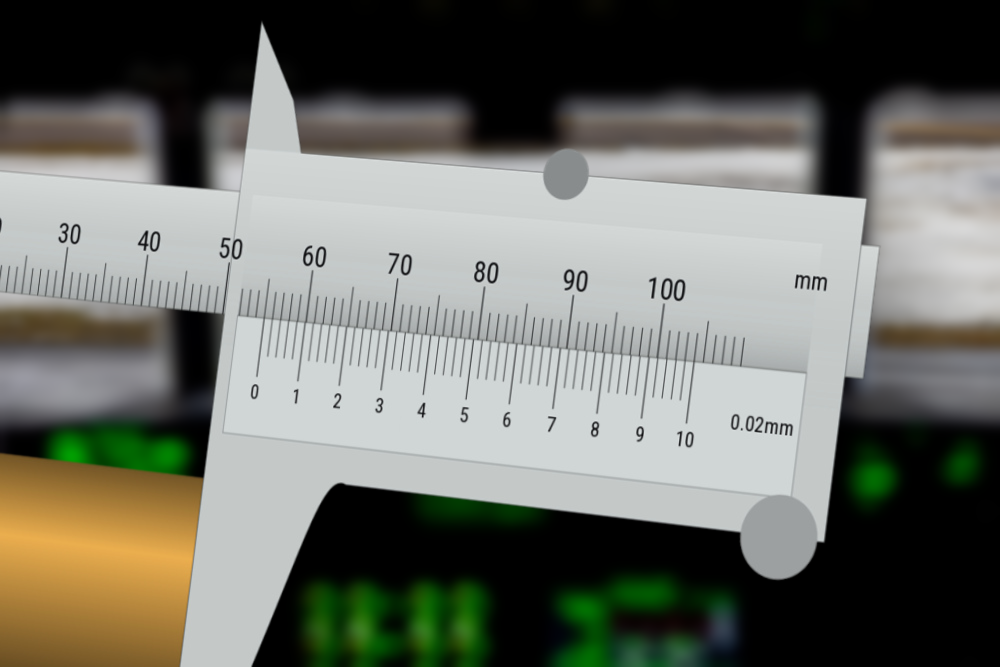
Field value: **55.0** mm
